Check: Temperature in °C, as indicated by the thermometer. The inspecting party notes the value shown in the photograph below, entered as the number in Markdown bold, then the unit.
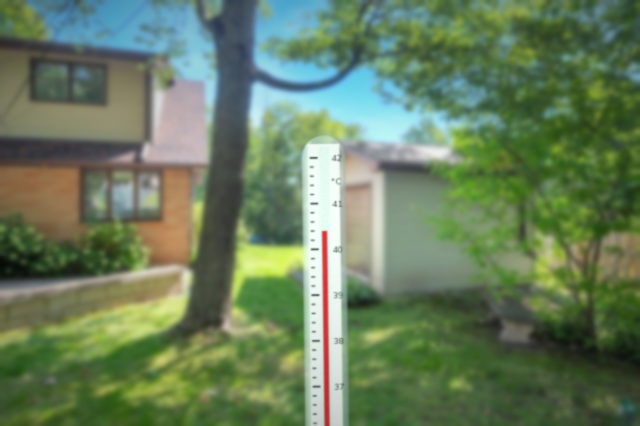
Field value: **40.4** °C
